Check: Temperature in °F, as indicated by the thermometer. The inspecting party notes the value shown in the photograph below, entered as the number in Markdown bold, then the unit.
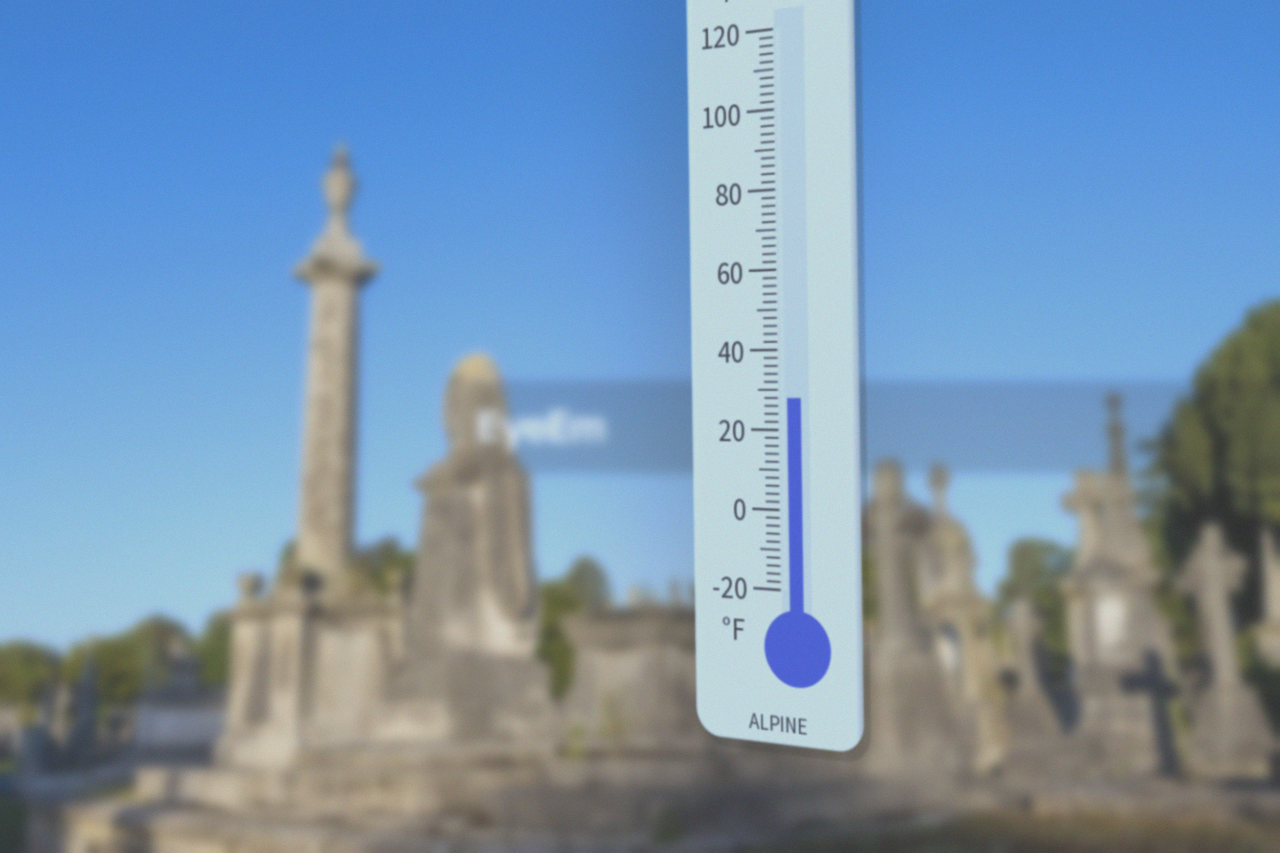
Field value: **28** °F
